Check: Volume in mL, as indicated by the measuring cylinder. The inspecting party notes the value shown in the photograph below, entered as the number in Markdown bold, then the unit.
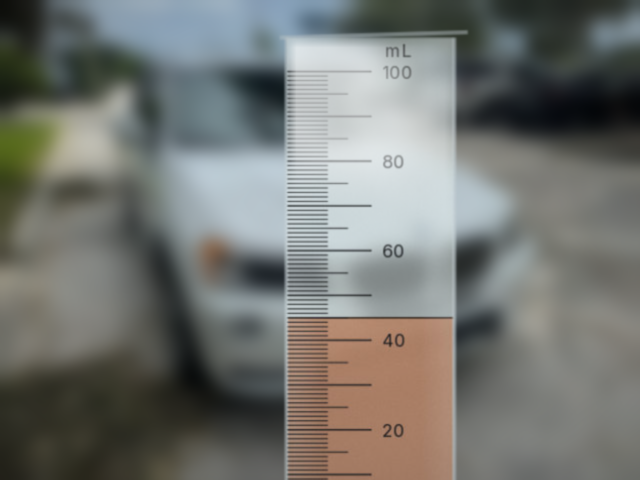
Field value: **45** mL
